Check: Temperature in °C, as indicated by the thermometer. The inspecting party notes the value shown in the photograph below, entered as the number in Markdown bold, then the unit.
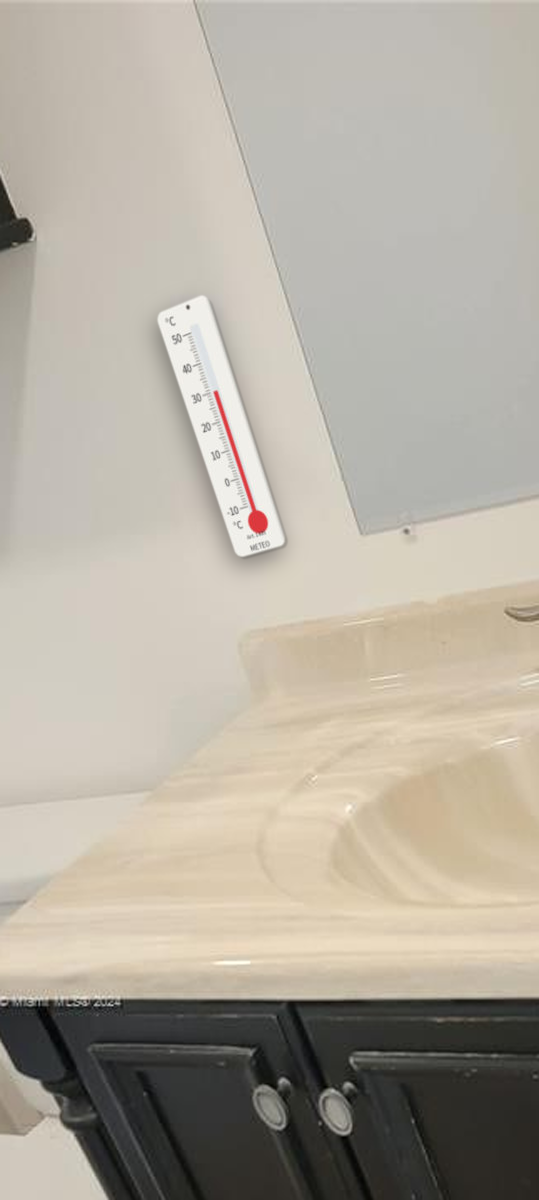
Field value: **30** °C
